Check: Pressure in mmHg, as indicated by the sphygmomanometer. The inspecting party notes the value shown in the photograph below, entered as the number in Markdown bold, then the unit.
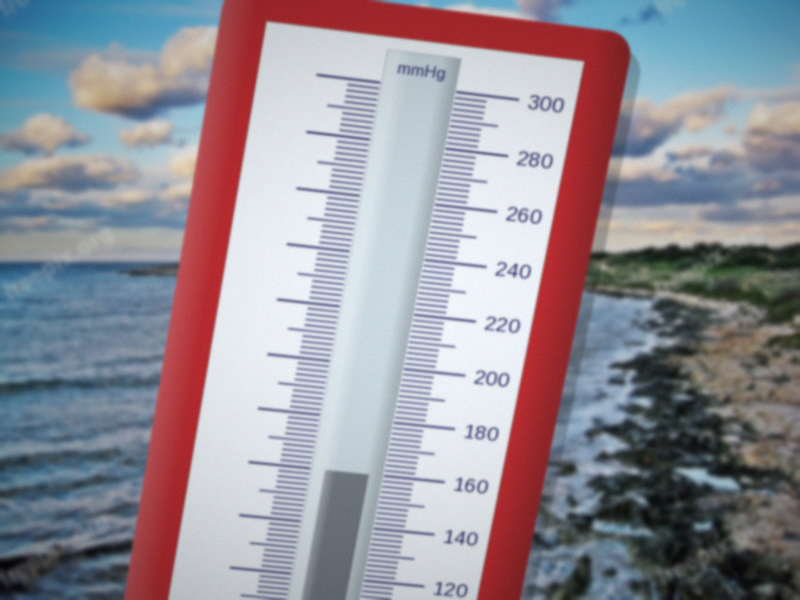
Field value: **160** mmHg
